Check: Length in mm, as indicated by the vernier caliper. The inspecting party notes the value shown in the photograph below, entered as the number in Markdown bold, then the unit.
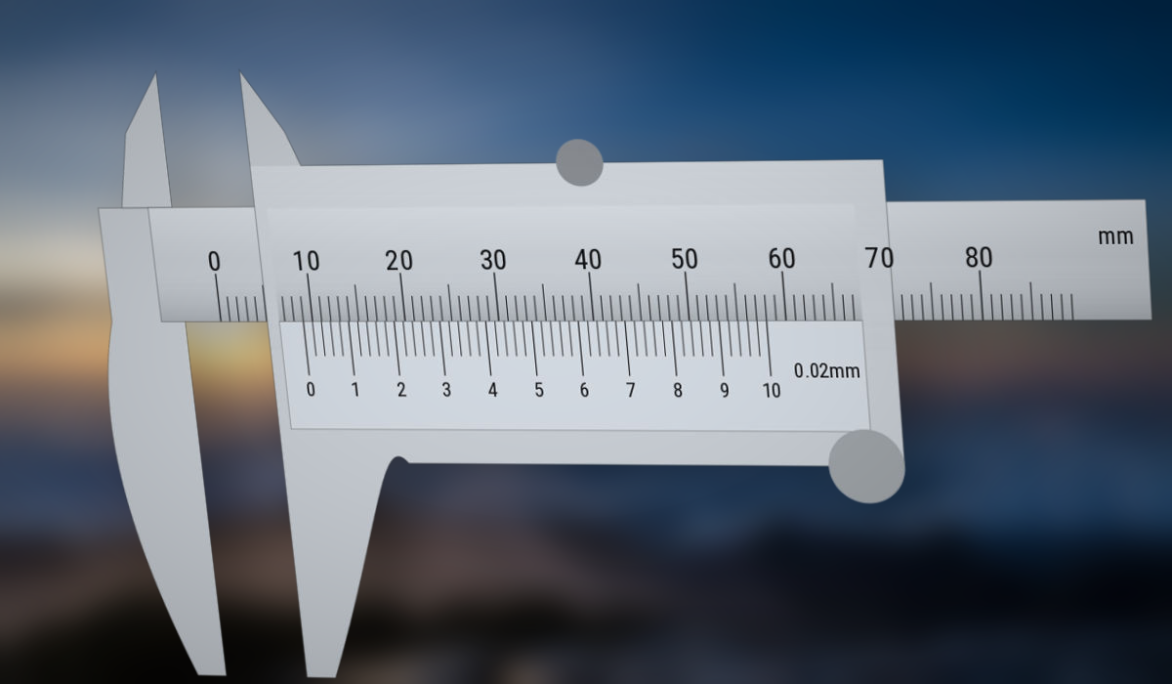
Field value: **9.0** mm
